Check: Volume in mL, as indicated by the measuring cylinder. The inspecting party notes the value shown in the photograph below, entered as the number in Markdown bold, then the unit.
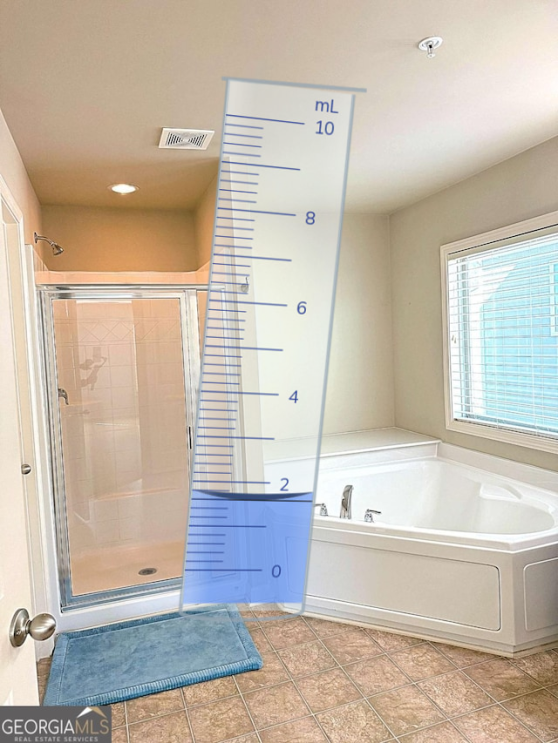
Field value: **1.6** mL
